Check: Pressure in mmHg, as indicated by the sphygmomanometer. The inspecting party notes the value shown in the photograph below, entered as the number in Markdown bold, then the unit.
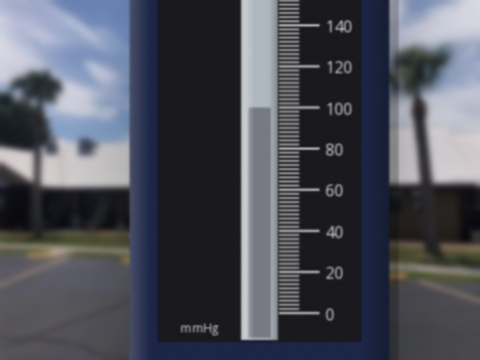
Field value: **100** mmHg
